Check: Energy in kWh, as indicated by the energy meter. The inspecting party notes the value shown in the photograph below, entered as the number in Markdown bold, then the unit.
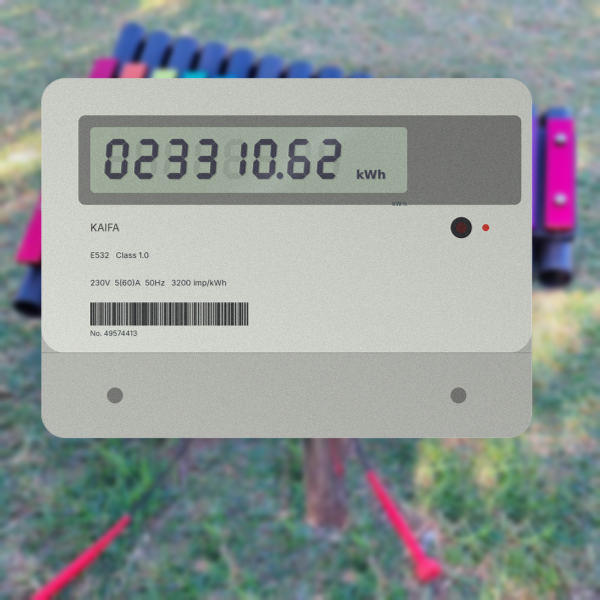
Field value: **23310.62** kWh
